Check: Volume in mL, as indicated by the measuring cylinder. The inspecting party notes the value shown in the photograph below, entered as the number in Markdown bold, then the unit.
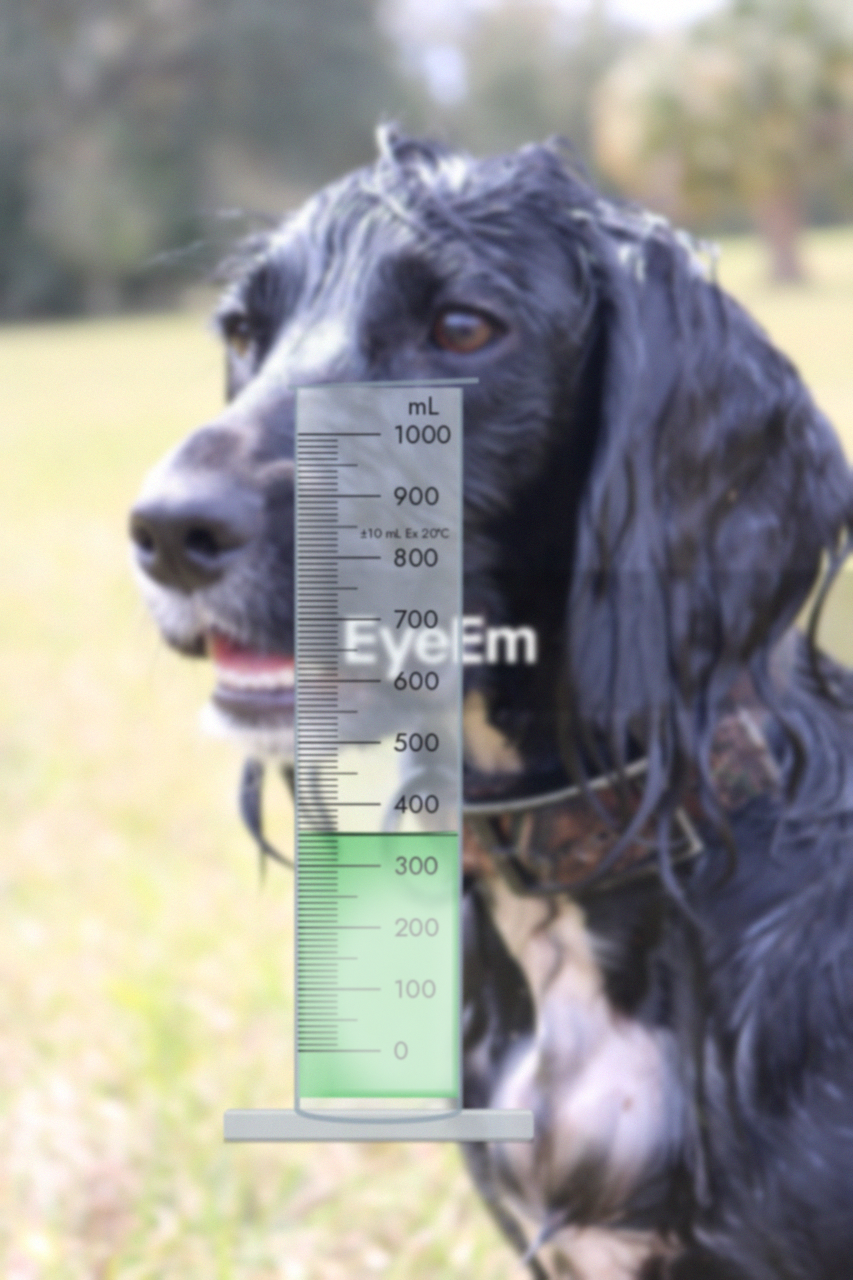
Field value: **350** mL
